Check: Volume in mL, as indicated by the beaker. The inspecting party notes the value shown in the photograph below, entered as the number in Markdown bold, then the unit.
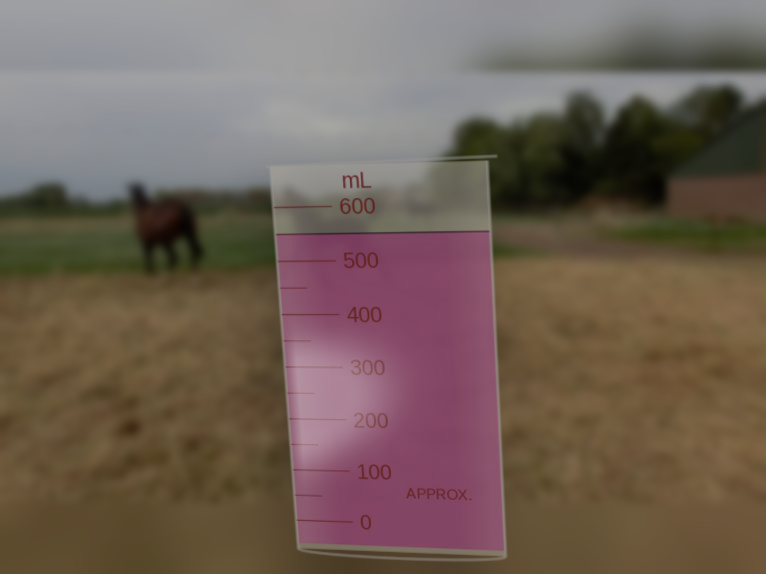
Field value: **550** mL
